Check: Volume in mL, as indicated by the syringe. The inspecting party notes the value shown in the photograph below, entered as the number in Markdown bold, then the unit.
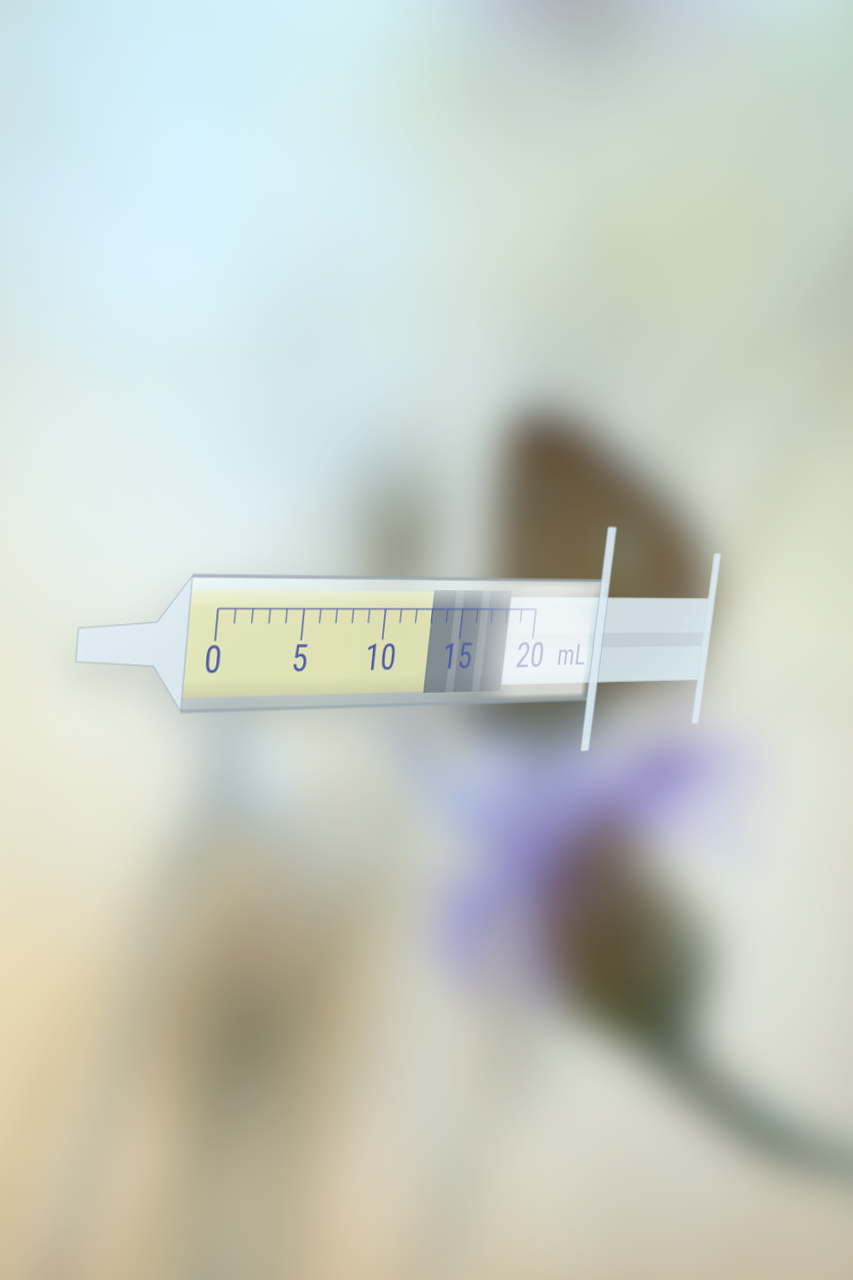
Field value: **13** mL
